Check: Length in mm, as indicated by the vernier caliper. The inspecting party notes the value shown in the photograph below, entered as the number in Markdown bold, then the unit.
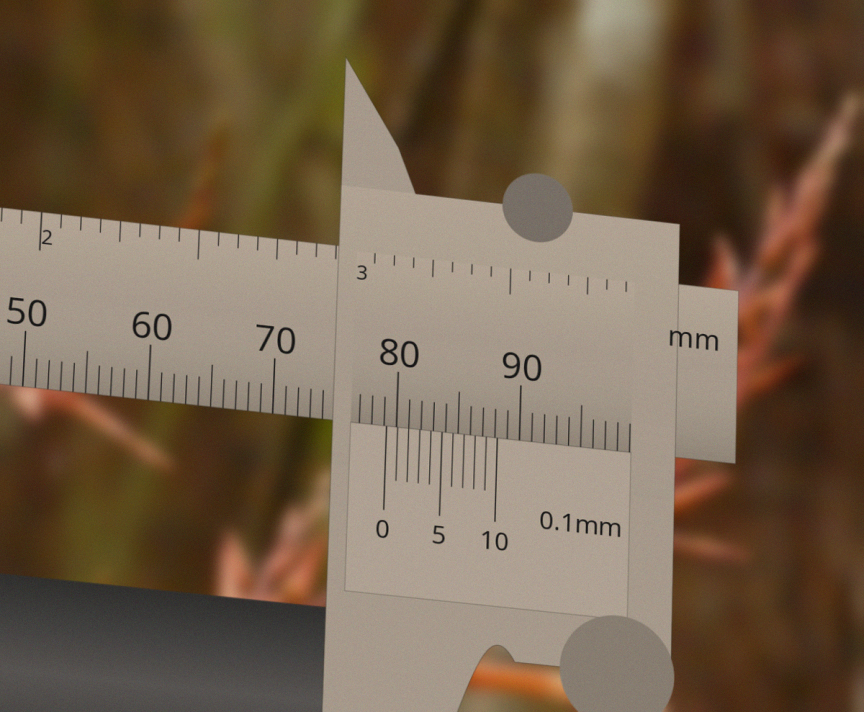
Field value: **79.2** mm
